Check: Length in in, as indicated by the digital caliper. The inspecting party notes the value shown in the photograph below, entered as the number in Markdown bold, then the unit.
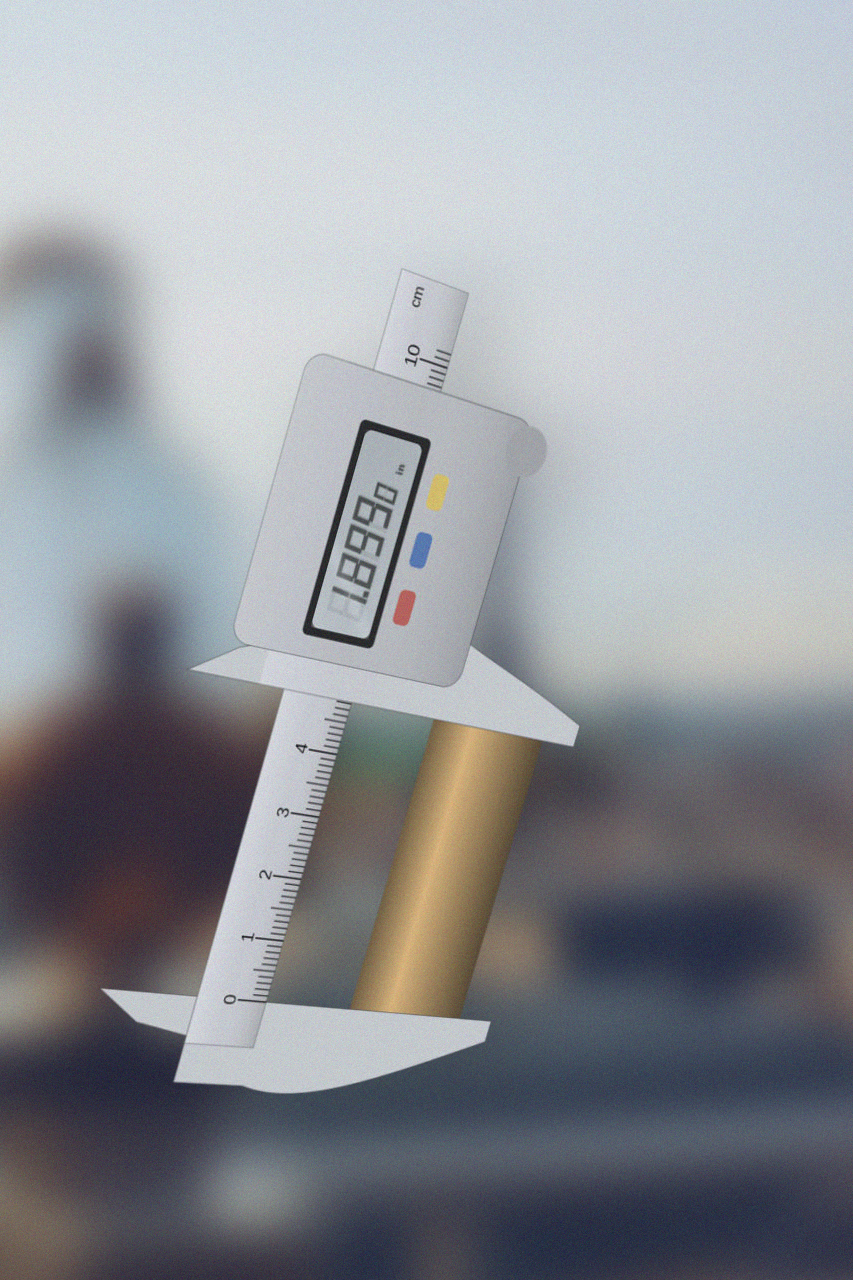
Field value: **1.8990** in
